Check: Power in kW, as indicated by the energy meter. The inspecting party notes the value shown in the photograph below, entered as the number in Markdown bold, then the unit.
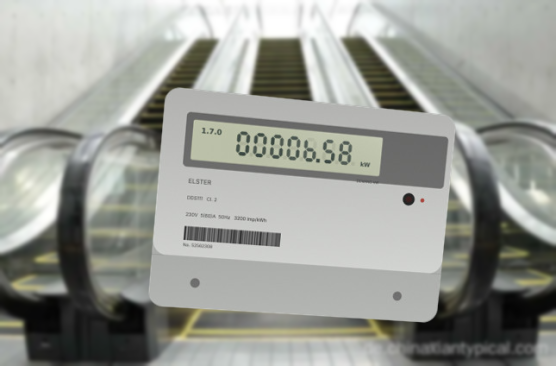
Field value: **6.58** kW
